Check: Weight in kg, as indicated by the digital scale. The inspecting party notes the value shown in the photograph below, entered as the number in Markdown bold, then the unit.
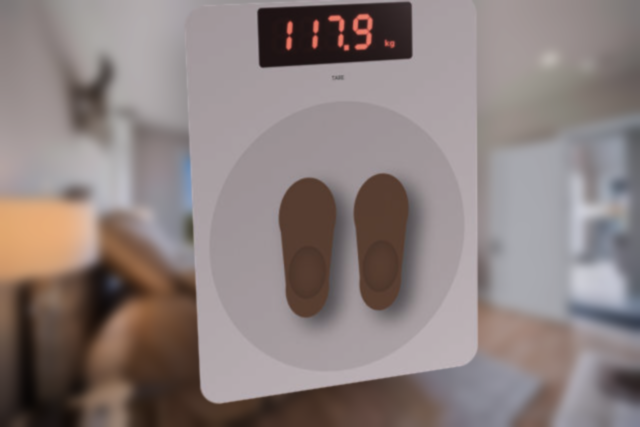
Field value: **117.9** kg
